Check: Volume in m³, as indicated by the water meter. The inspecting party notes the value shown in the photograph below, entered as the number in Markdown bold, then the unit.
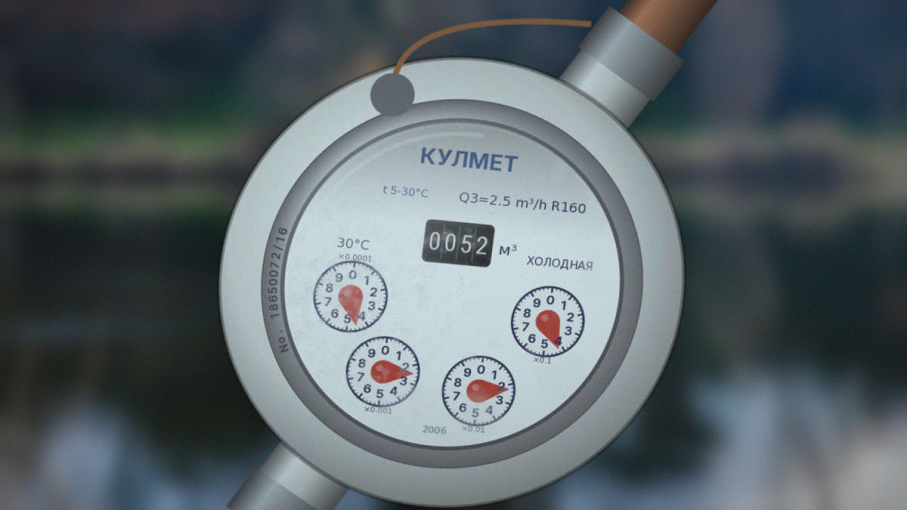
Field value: **52.4224** m³
